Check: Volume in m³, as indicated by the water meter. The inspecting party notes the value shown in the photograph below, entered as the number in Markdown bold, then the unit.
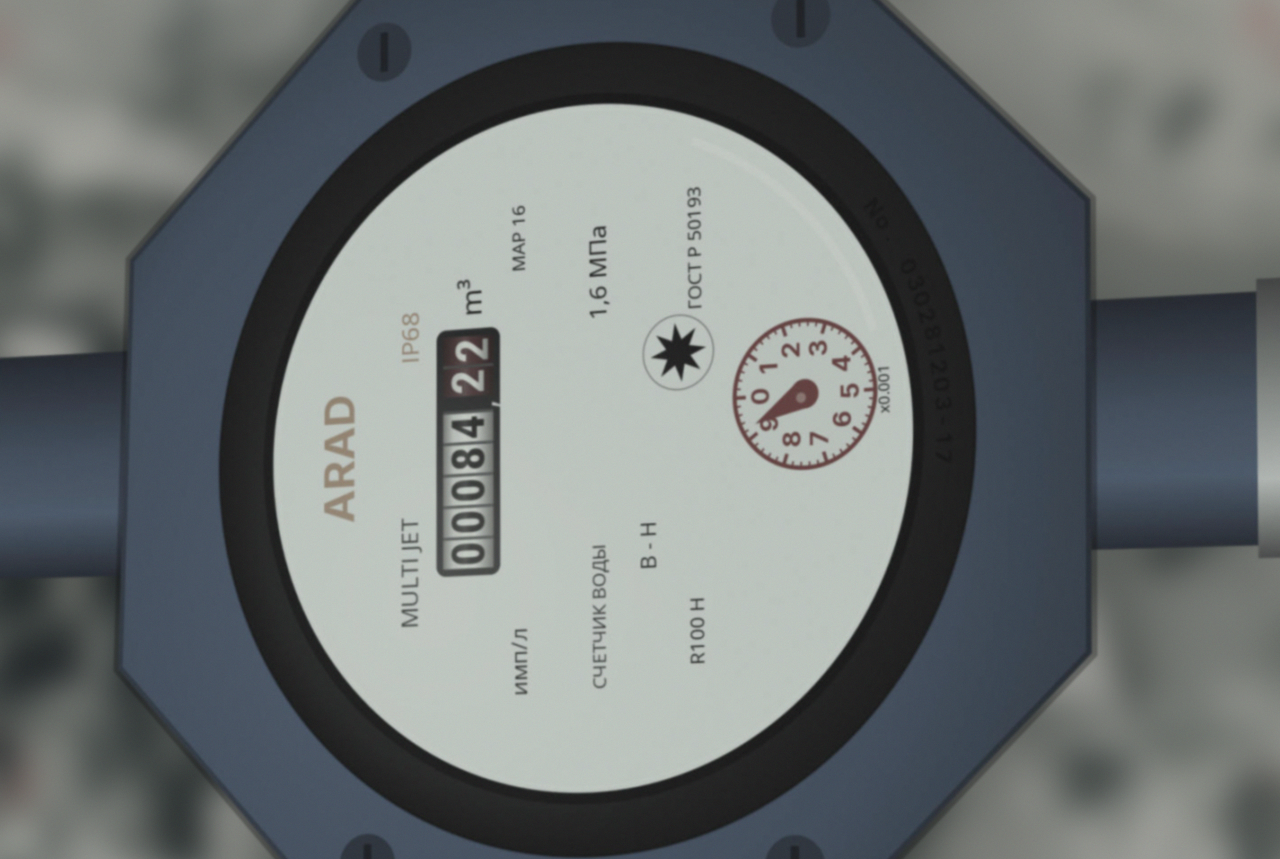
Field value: **84.219** m³
